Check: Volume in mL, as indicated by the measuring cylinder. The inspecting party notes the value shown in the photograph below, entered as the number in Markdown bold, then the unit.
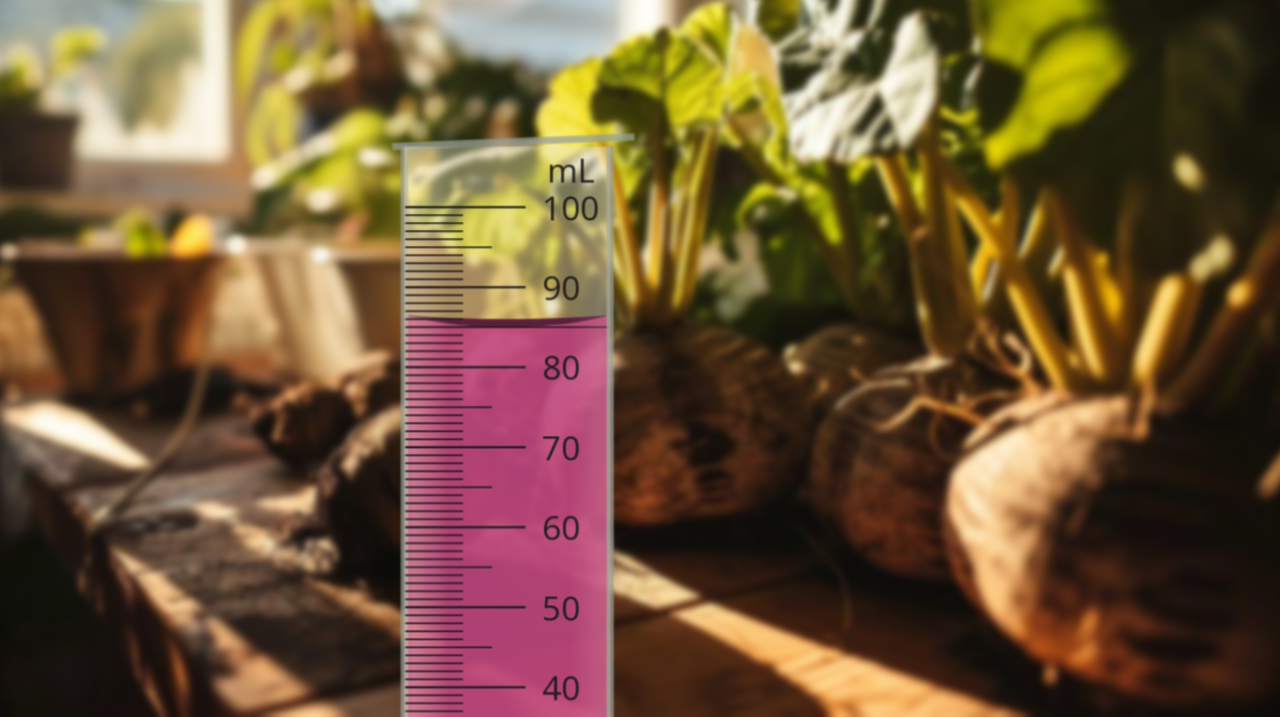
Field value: **85** mL
